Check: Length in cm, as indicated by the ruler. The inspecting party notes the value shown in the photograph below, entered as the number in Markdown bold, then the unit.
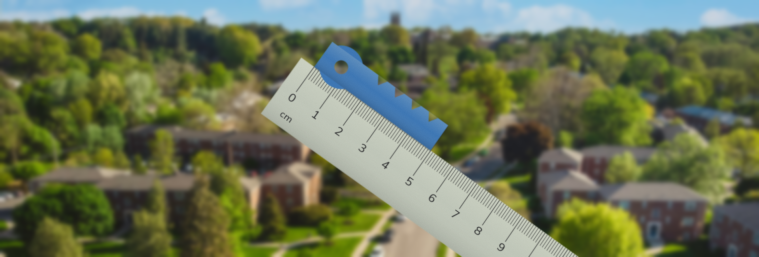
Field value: **5** cm
